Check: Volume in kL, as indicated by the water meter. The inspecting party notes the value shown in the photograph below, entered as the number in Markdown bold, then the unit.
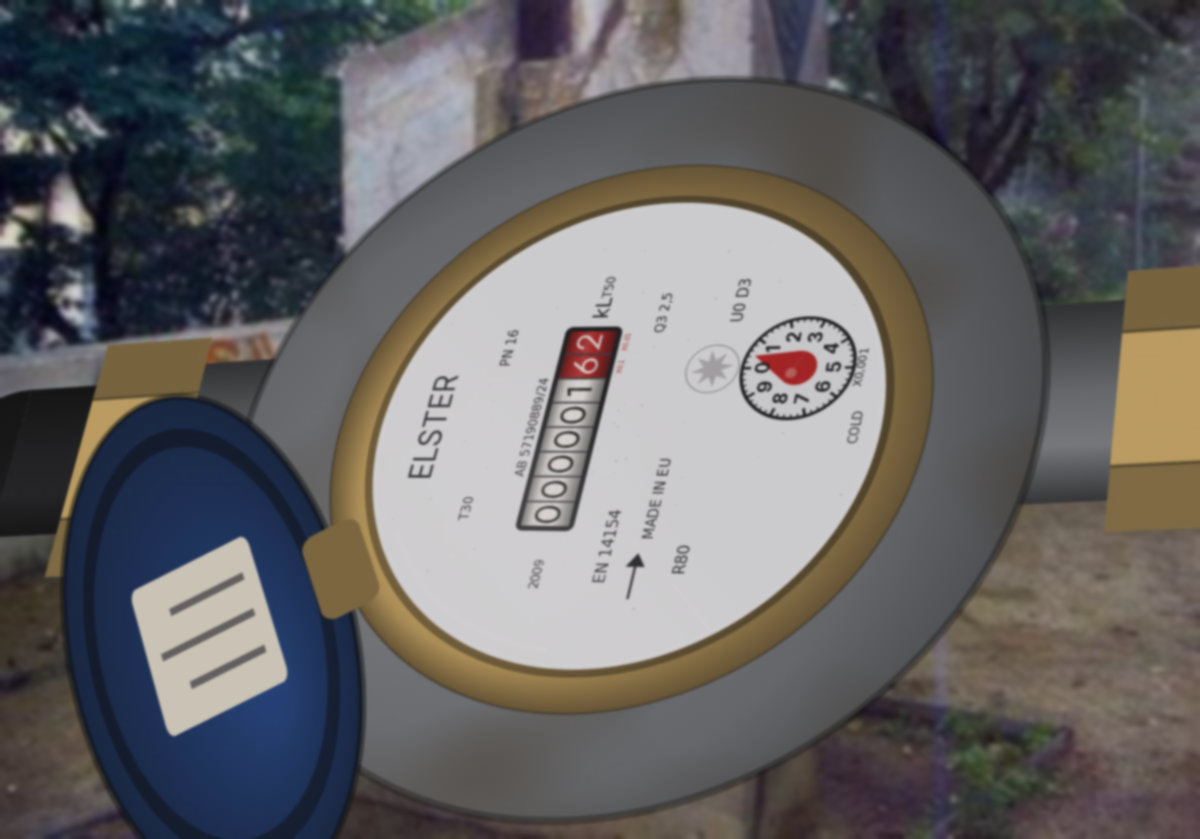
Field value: **1.620** kL
